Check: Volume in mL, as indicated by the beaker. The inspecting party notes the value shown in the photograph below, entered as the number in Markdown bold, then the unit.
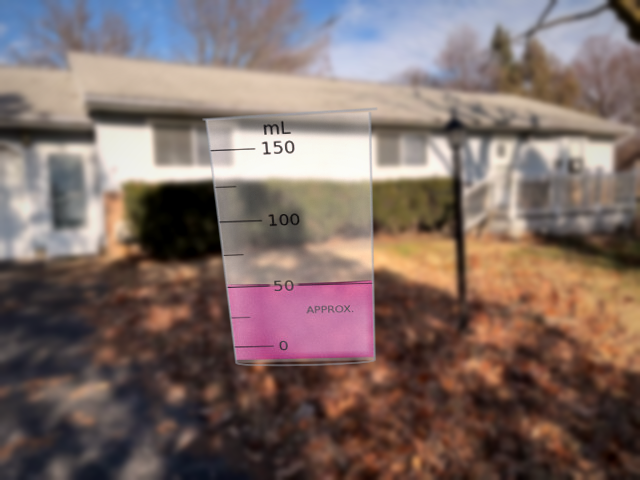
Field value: **50** mL
